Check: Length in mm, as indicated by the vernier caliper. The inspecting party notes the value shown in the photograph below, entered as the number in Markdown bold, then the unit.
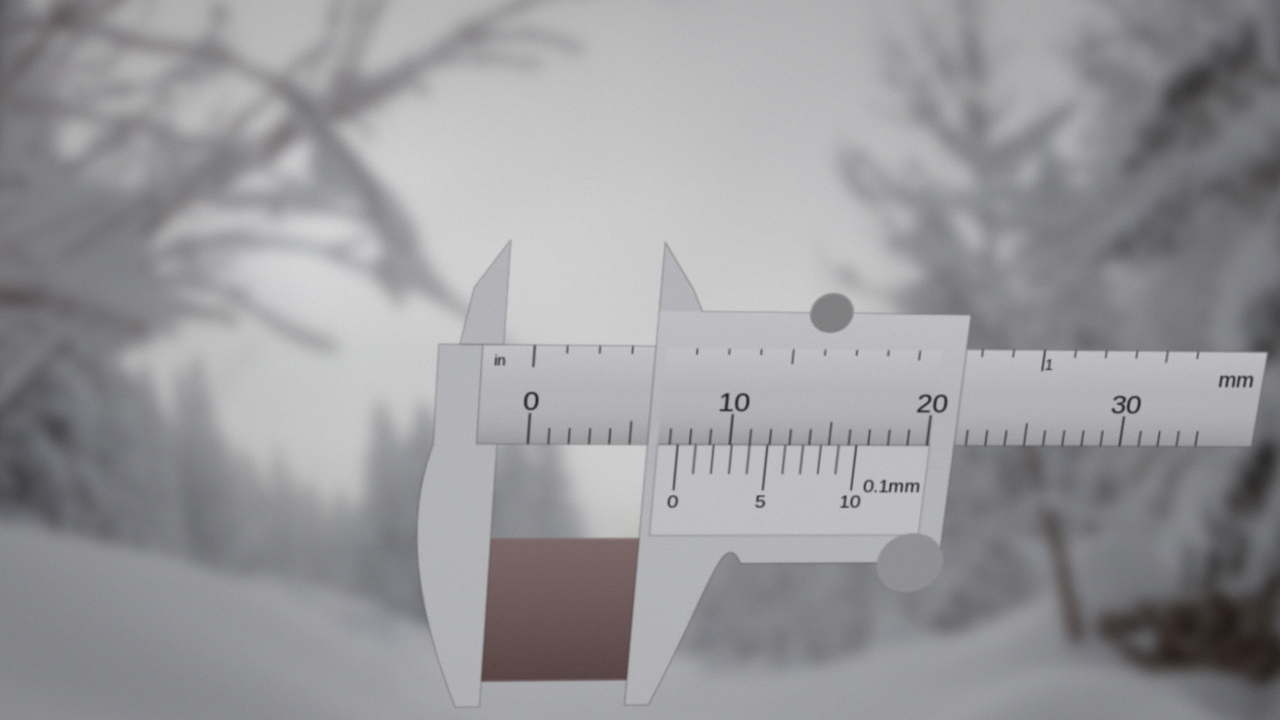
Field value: **7.4** mm
